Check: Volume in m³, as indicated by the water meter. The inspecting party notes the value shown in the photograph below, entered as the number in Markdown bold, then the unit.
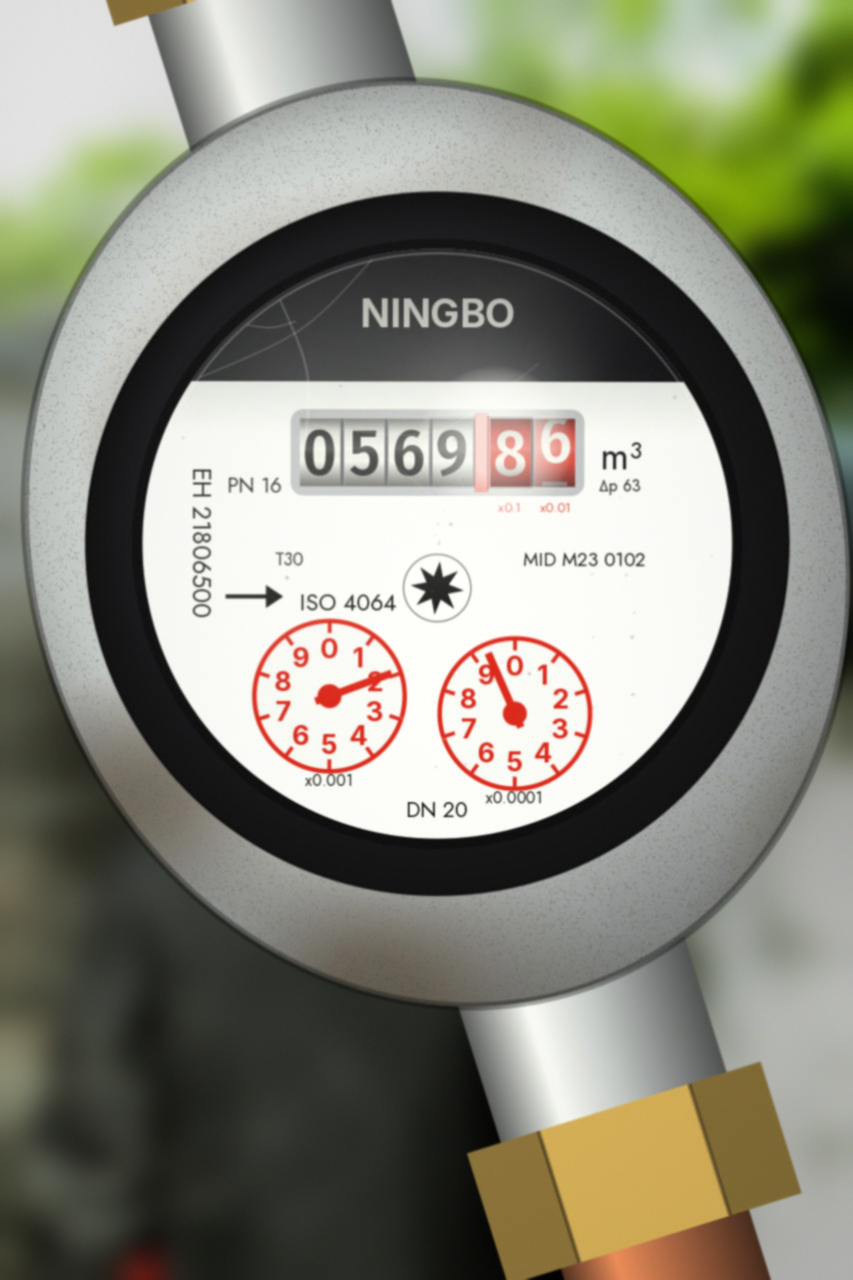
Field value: **569.8619** m³
